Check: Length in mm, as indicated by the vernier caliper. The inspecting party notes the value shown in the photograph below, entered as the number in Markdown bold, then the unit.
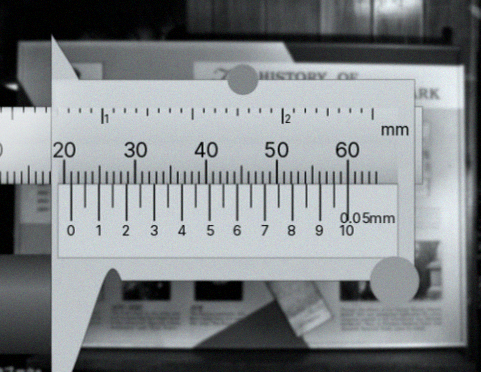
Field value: **21.0** mm
